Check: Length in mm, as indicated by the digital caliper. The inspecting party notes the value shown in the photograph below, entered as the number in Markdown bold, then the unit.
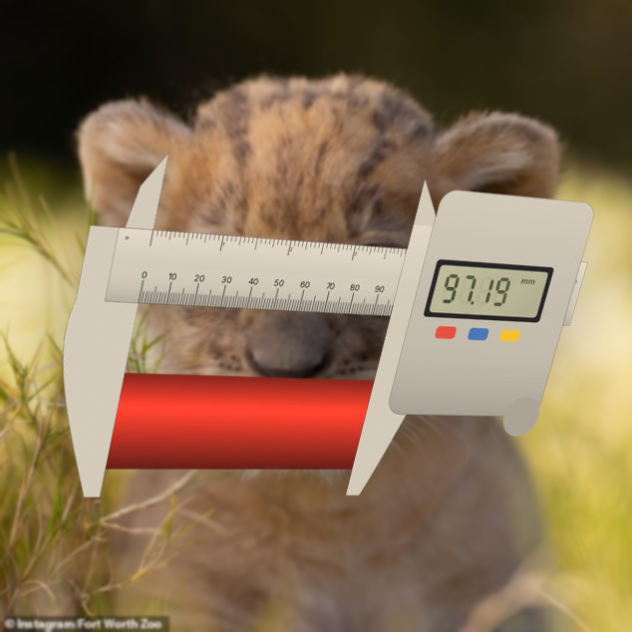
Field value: **97.19** mm
